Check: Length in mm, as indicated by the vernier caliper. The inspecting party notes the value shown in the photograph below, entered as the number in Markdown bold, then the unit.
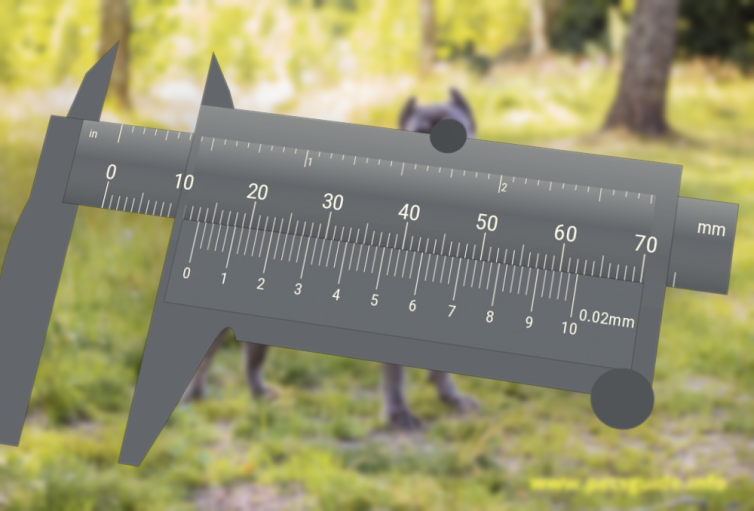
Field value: **13.2** mm
